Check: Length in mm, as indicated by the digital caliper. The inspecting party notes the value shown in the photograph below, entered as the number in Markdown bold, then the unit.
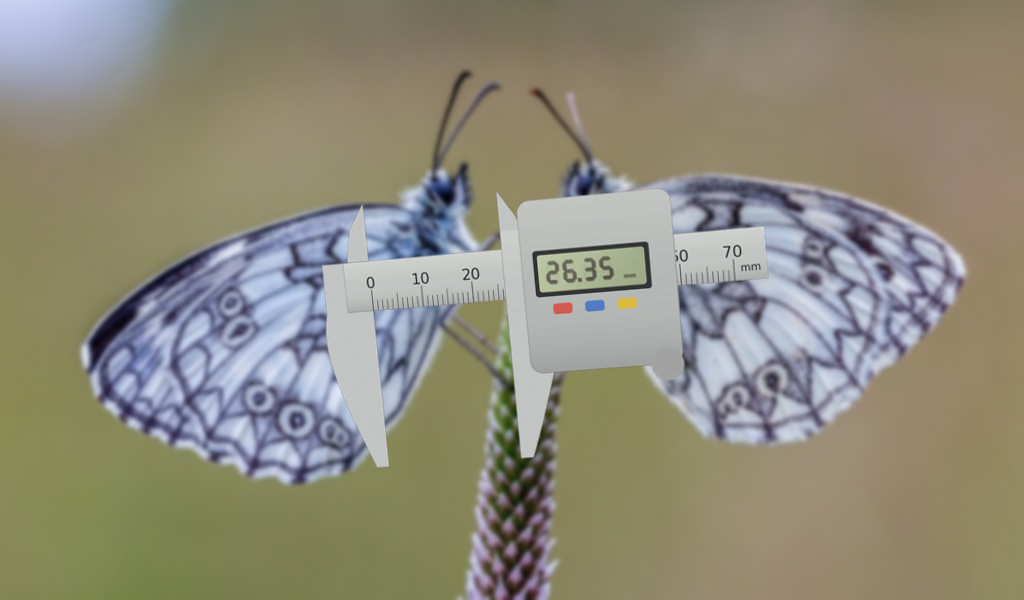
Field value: **26.35** mm
